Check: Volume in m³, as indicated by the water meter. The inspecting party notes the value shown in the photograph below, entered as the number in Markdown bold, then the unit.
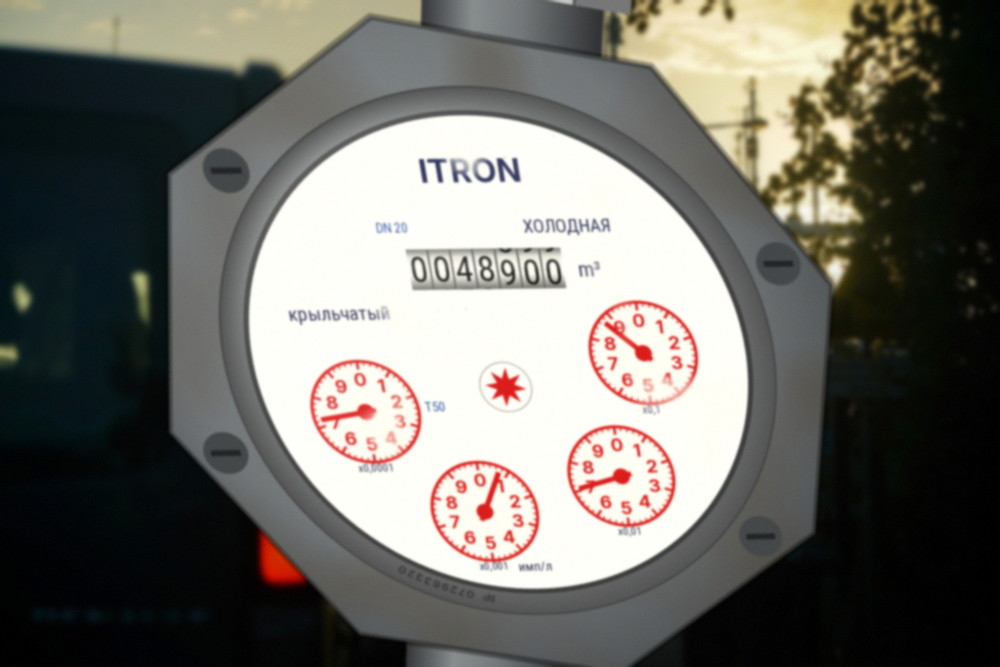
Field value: **48899.8707** m³
